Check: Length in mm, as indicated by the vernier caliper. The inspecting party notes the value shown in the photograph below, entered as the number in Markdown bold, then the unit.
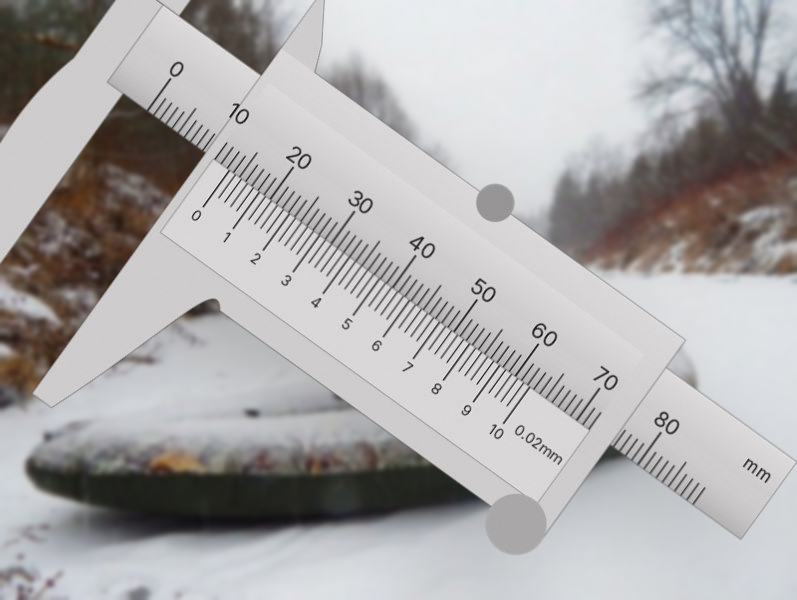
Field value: **13.4** mm
